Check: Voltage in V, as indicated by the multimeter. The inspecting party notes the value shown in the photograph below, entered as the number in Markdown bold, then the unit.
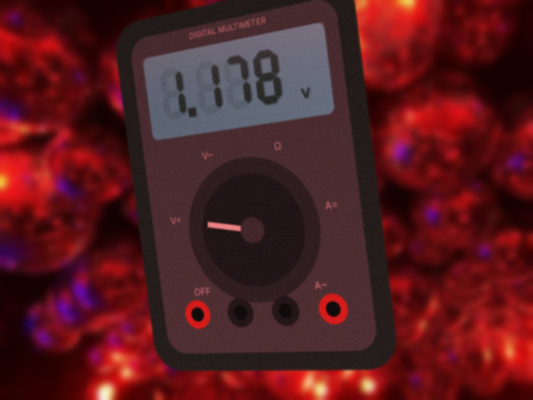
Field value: **1.178** V
